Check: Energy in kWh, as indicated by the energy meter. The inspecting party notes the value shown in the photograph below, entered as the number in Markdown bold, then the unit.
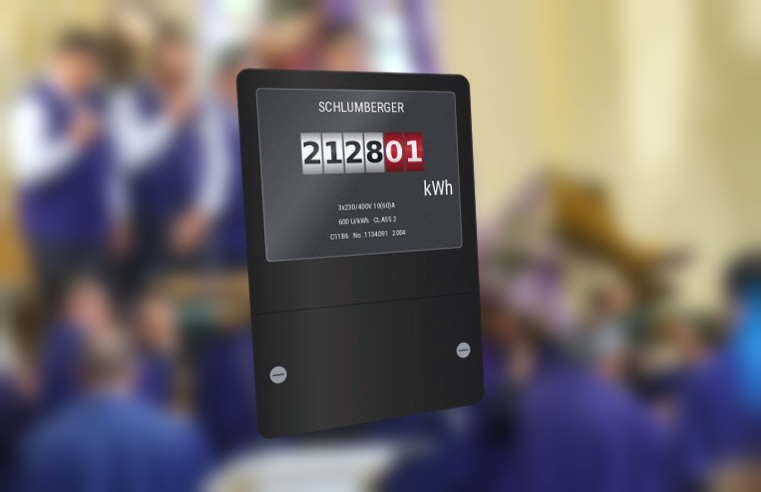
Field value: **2128.01** kWh
